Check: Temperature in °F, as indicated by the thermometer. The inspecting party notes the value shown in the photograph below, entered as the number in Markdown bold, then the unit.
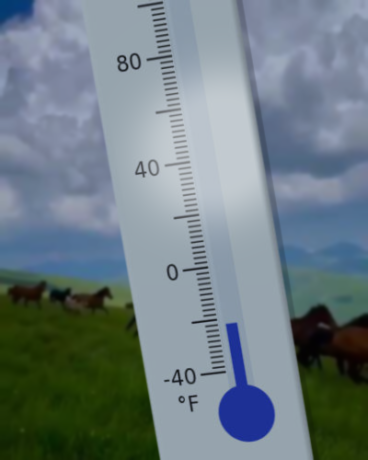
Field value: **-22** °F
